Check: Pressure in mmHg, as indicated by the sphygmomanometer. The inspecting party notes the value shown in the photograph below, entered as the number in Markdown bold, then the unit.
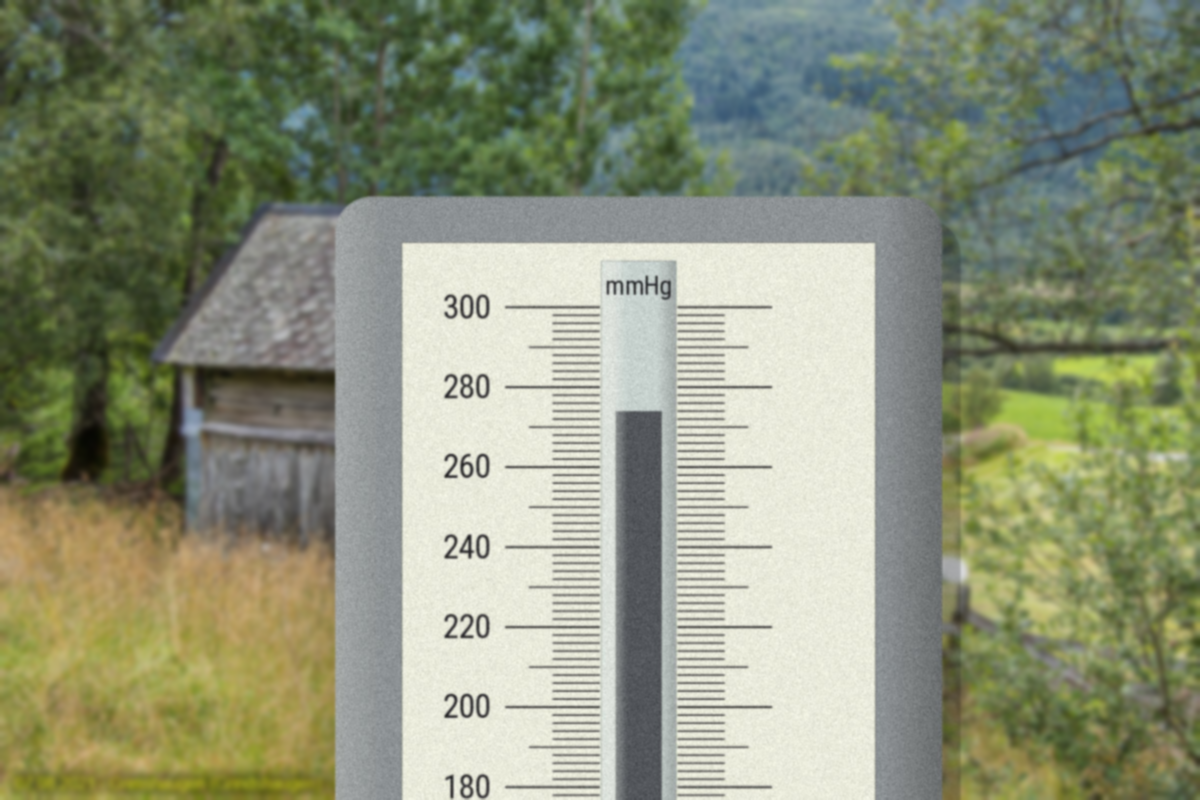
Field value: **274** mmHg
